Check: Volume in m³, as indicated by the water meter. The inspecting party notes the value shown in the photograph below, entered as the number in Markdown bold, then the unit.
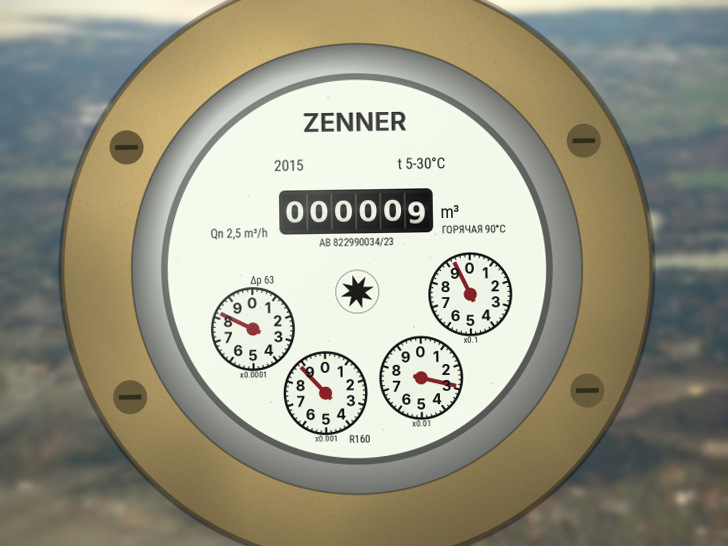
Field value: **8.9288** m³
